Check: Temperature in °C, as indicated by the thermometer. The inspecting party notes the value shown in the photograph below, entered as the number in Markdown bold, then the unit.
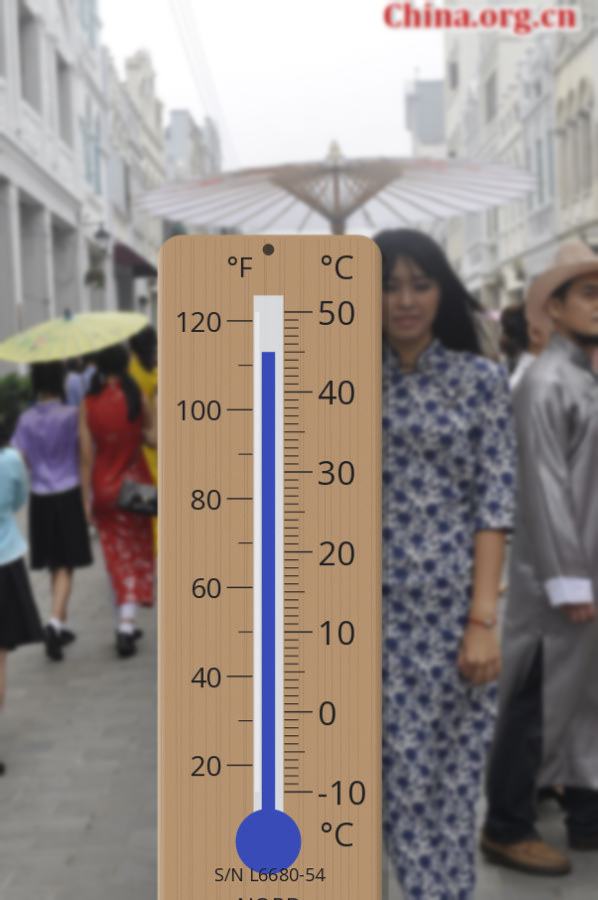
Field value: **45** °C
